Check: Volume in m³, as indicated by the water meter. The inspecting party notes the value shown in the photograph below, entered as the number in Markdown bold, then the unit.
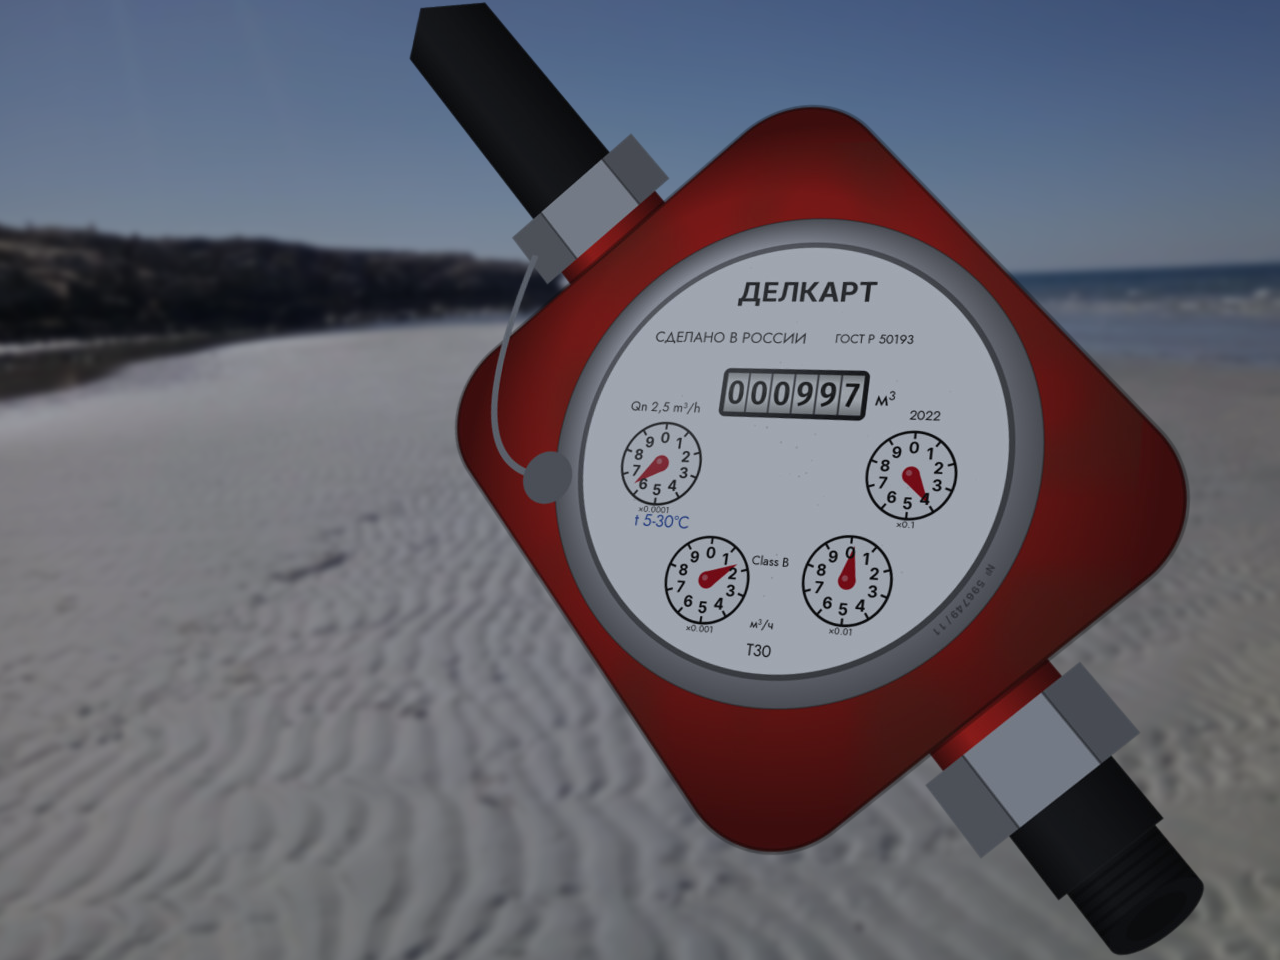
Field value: **997.4016** m³
